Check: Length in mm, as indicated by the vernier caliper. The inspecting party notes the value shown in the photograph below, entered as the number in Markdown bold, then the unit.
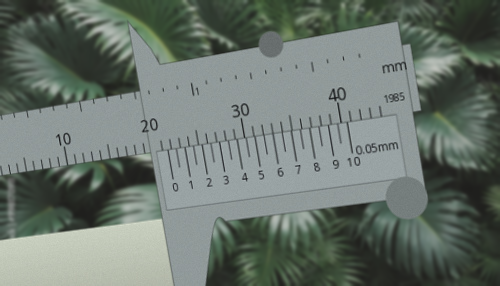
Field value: **21.6** mm
